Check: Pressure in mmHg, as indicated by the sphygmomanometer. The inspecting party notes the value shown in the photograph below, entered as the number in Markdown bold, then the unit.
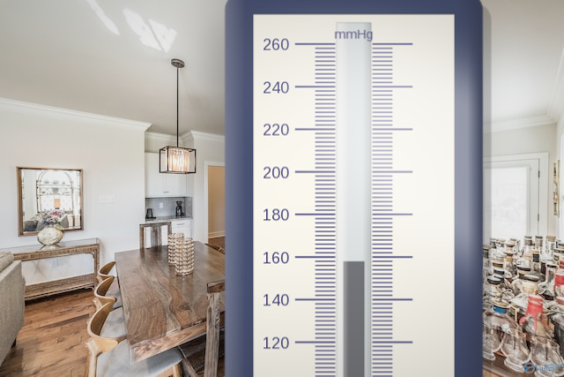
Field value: **158** mmHg
